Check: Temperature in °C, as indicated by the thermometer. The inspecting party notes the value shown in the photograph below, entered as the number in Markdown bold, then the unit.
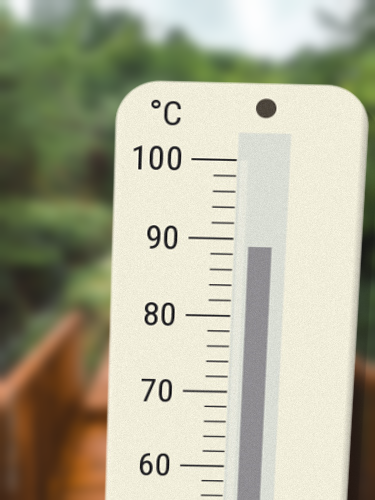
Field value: **89** °C
